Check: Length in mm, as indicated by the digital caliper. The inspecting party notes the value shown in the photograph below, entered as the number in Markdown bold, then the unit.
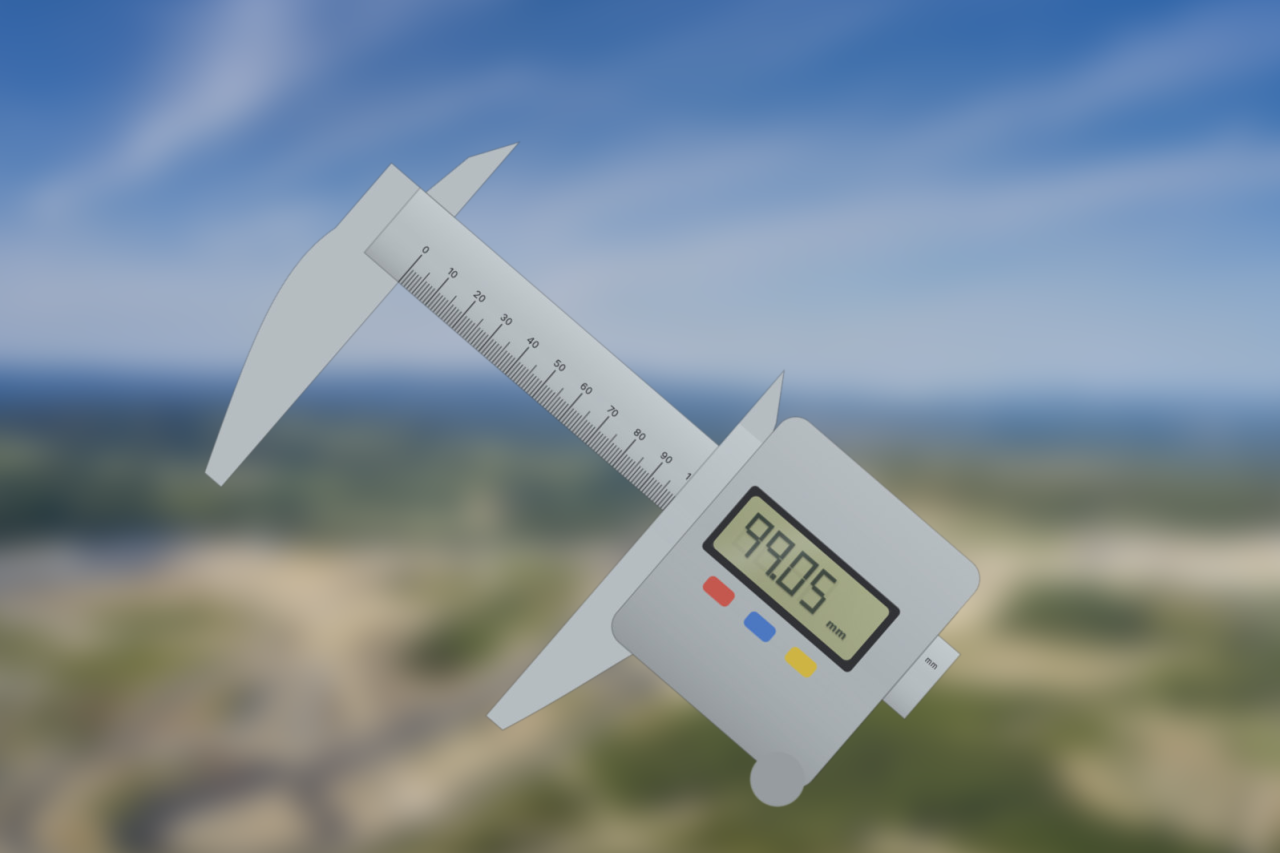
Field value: **99.05** mm
